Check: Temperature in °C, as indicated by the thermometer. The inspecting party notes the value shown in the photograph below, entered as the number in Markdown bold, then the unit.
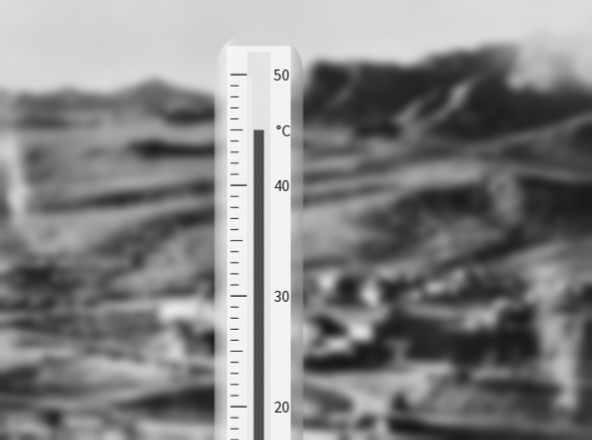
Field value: **45** °C
